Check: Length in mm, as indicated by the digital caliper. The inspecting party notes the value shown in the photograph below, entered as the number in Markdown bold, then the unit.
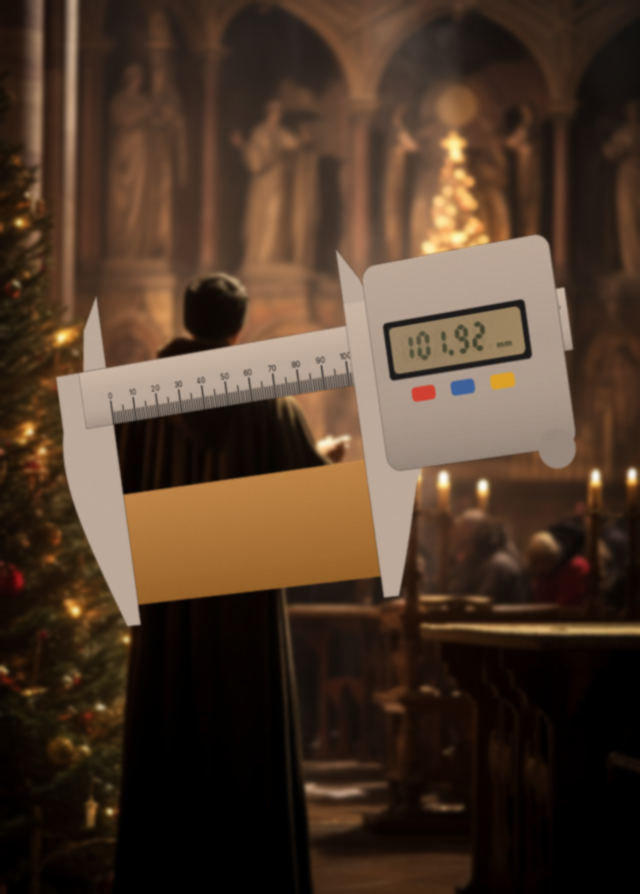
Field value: **101.92** mm
